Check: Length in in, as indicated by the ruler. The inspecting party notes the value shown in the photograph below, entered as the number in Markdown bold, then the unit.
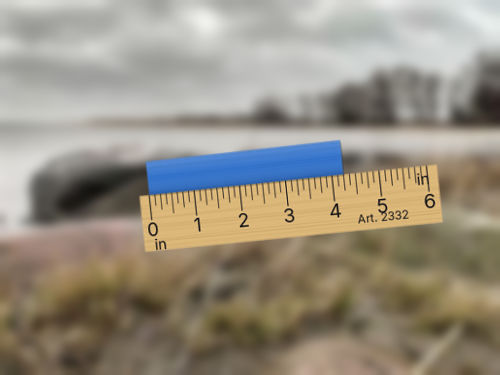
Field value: **4.25** in
